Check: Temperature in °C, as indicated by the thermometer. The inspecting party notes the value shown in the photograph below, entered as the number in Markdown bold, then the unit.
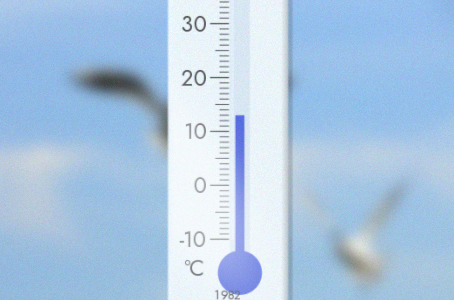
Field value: **13** °C
